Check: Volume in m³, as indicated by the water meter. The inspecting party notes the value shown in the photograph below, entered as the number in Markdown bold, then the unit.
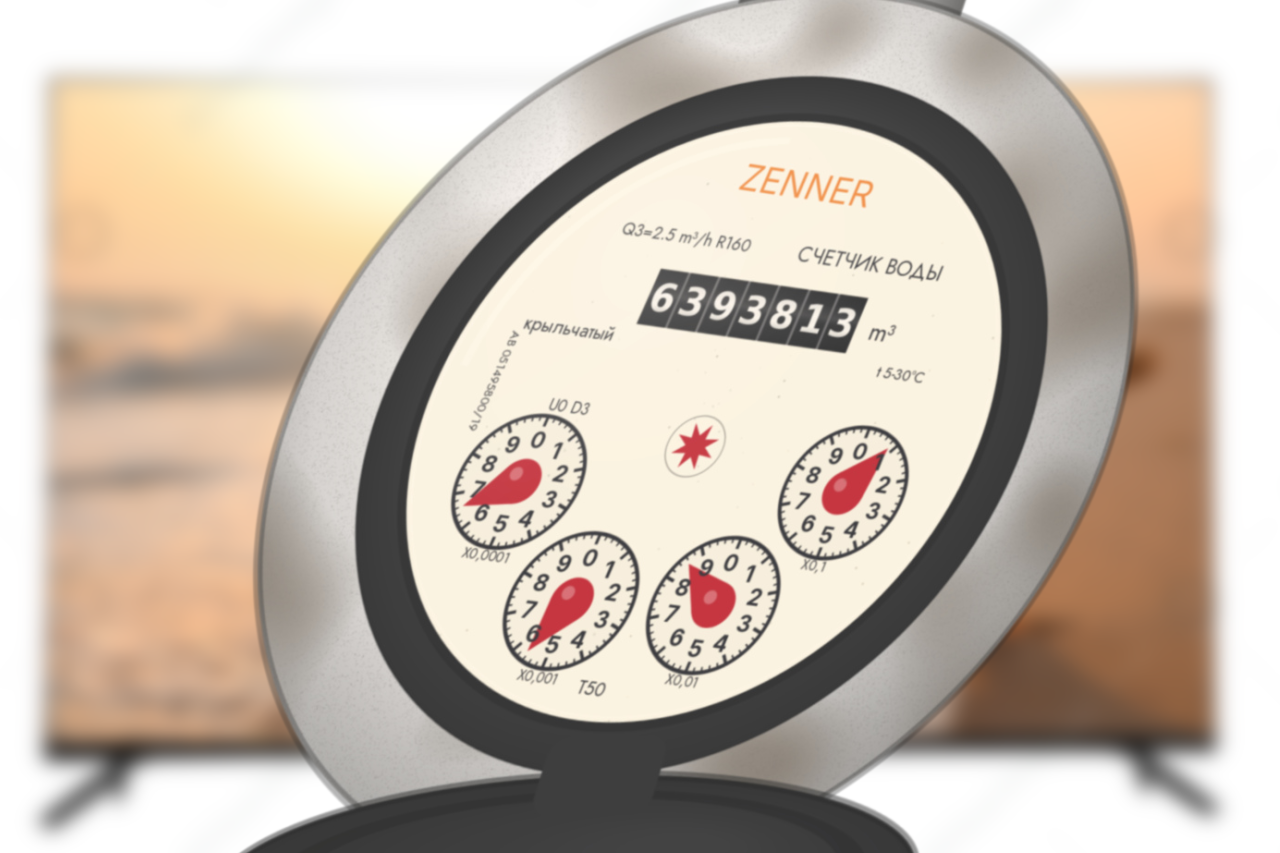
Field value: **6393813.0856** m³
